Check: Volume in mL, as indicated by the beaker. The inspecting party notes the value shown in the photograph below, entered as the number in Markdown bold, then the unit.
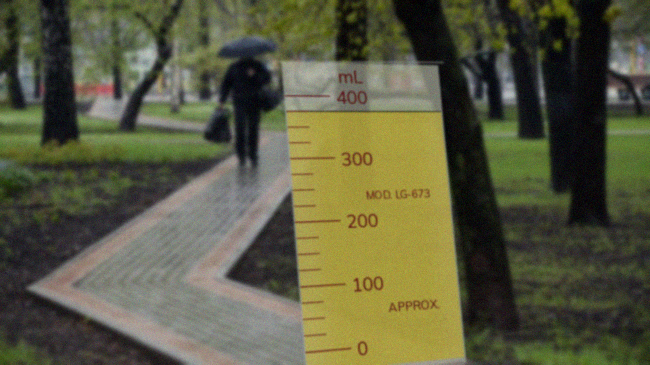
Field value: **375** mL
